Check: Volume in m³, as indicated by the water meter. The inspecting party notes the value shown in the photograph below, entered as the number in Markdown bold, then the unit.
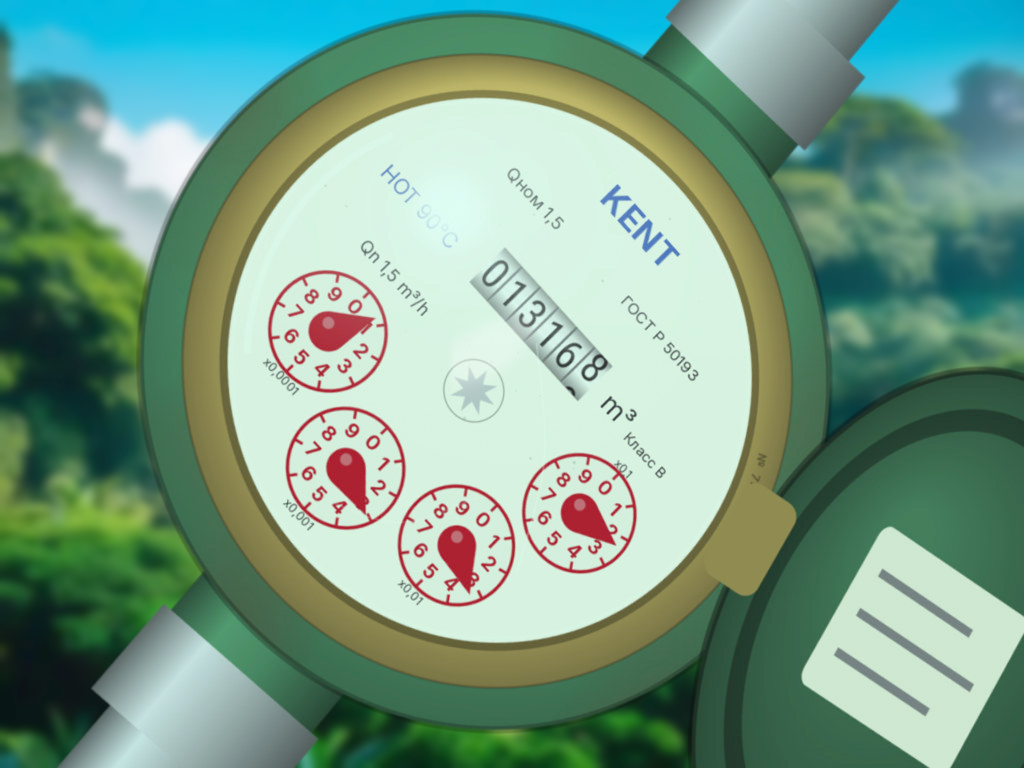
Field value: **13168.2330** m³
